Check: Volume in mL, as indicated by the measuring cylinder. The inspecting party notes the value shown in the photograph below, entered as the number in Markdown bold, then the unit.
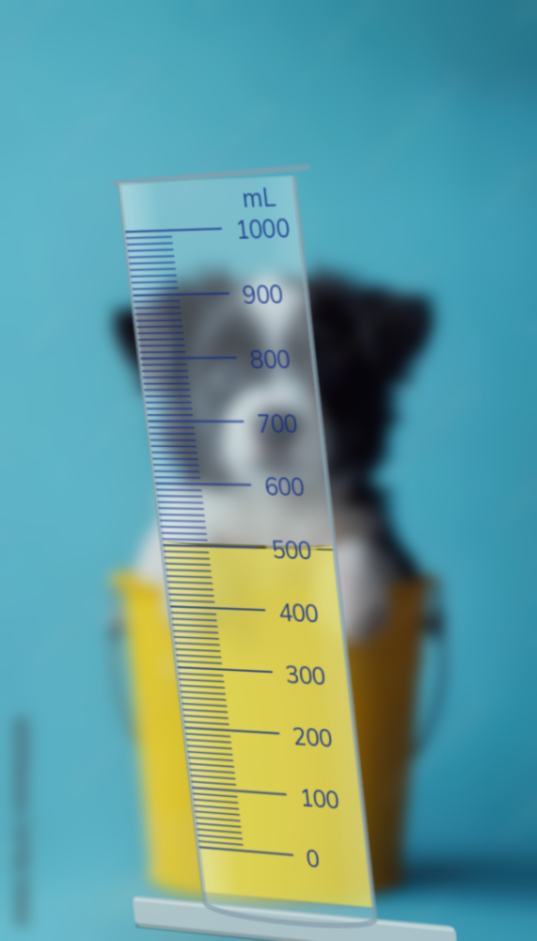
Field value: **500** mL
